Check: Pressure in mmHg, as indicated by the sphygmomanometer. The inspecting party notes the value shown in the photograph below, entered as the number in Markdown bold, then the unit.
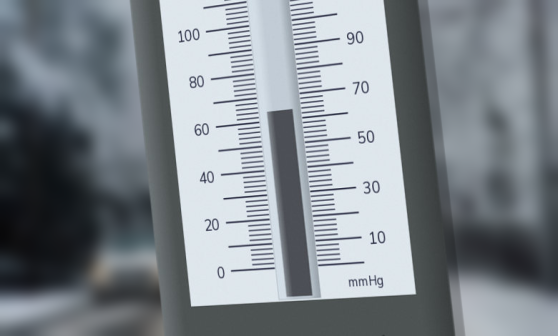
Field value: **64** mmHg
